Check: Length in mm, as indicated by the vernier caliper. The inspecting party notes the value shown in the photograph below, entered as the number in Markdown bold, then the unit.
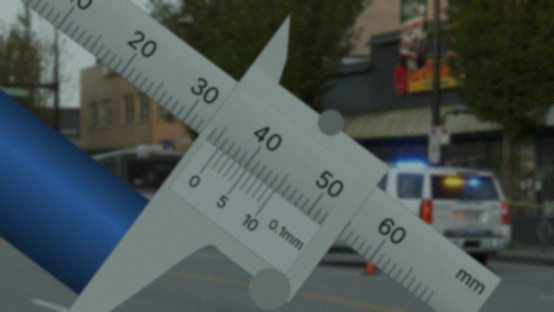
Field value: **35.8** mm
